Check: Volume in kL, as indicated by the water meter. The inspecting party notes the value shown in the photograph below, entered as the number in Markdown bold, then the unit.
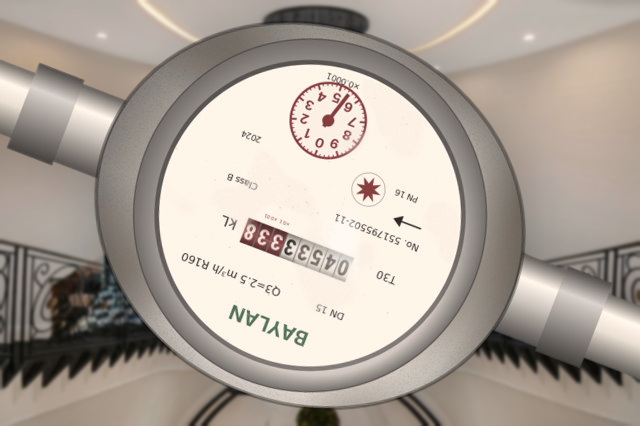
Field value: **4533.3385** kL
